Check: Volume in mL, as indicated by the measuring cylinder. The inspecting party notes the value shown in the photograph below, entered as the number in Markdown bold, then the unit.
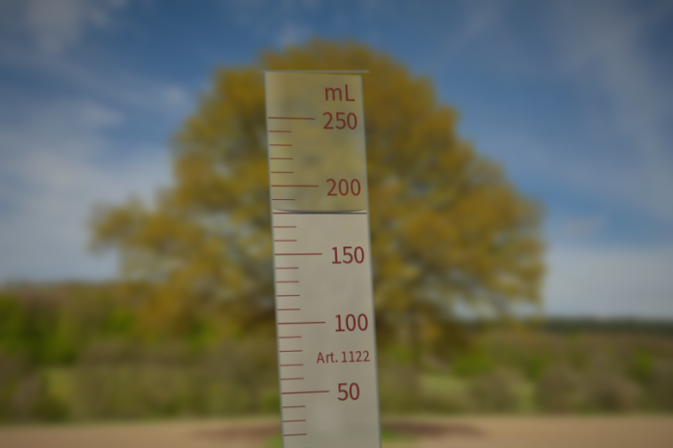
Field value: **180** mL
